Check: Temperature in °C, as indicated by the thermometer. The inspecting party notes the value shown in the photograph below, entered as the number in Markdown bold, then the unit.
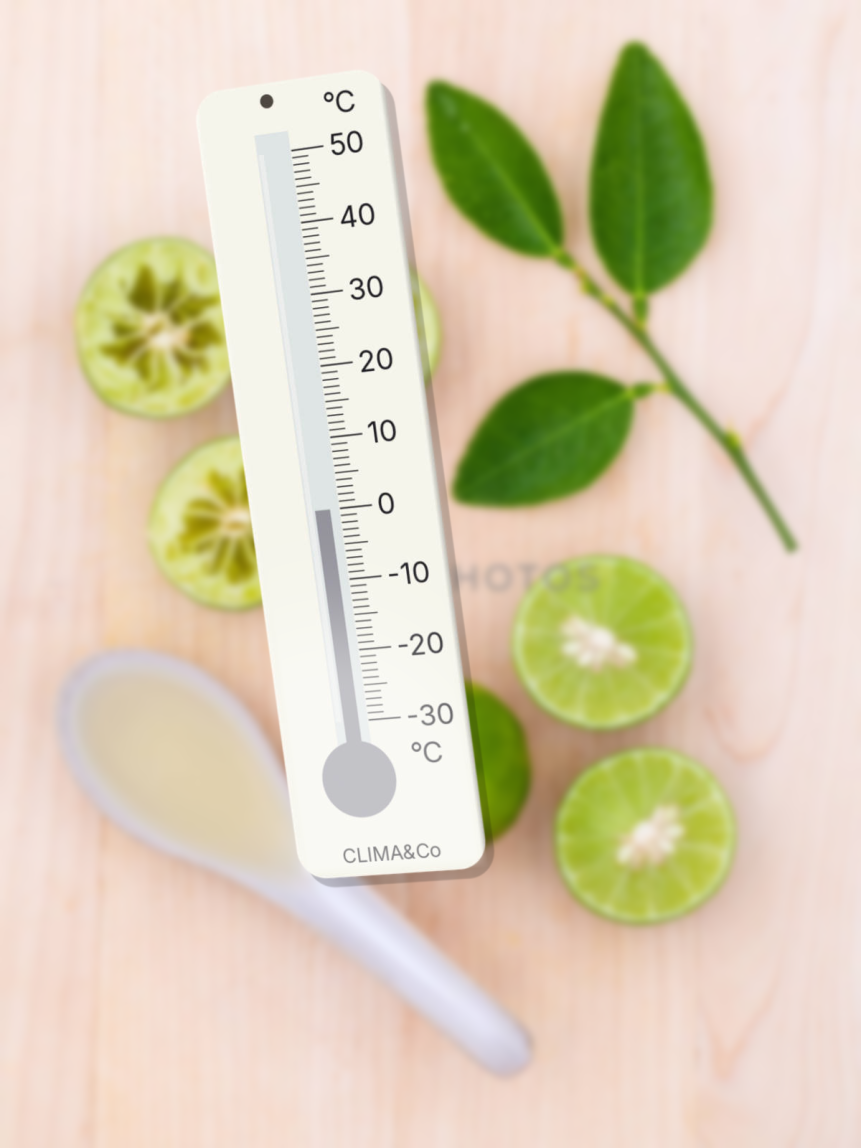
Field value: **0** °C
